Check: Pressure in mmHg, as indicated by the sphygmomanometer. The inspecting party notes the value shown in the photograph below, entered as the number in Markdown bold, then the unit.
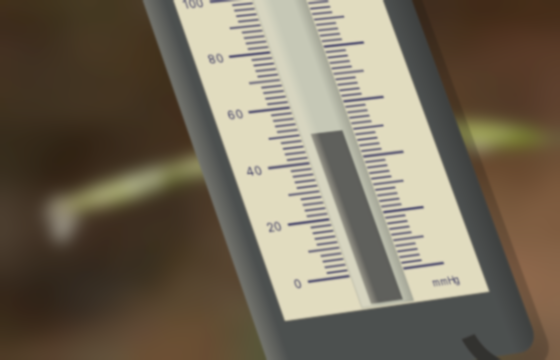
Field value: **50** mmHg
